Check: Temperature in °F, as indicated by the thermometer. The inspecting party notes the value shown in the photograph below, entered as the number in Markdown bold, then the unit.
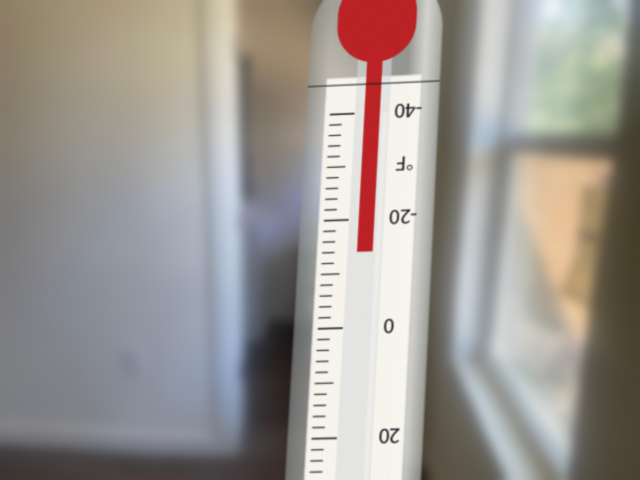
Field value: **-14** °F
